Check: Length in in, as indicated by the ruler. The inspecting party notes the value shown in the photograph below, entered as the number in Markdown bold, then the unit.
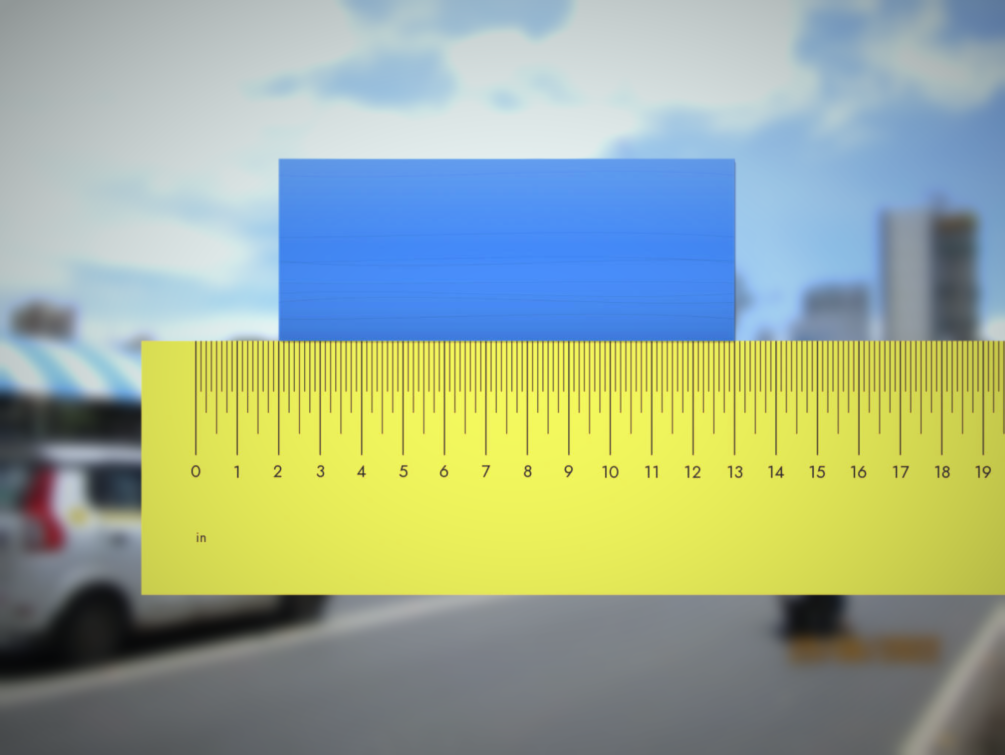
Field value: **11** in
